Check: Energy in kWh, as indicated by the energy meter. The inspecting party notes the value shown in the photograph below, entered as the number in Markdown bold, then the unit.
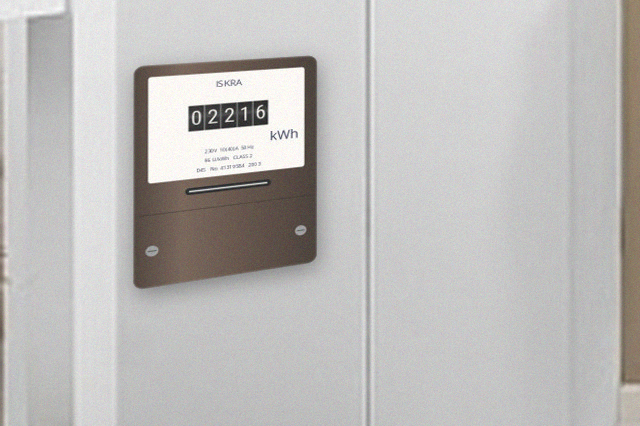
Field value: **2216** kWh
